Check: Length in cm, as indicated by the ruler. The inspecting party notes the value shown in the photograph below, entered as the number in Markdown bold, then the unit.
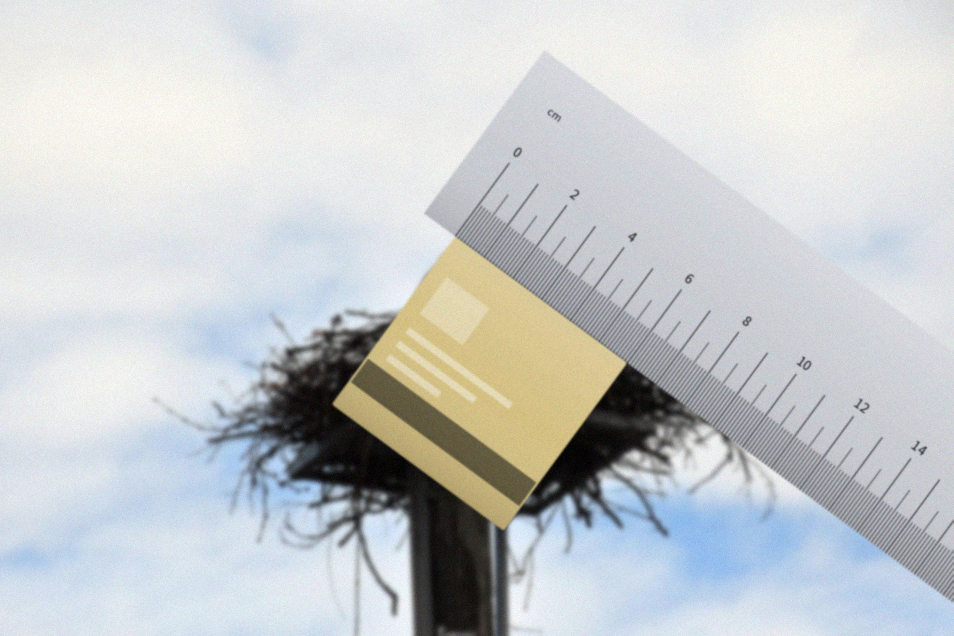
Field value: **6** cm
